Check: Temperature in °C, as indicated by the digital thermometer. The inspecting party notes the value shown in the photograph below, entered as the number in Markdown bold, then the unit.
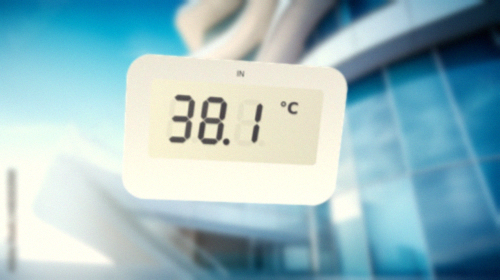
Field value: **38.1** °C
